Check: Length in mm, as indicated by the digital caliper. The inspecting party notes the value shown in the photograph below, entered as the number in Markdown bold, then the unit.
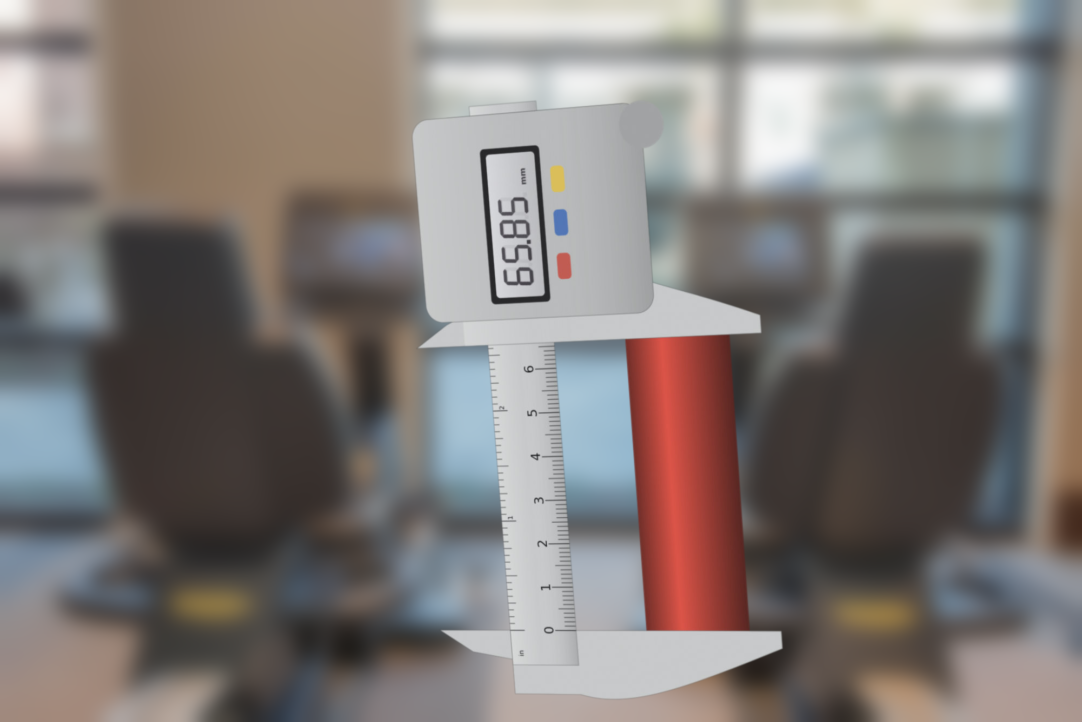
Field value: **65.85** mm
